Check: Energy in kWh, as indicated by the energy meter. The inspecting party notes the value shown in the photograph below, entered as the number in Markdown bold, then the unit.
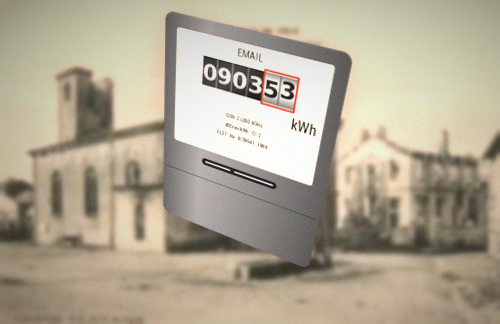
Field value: **903.53** kWh
